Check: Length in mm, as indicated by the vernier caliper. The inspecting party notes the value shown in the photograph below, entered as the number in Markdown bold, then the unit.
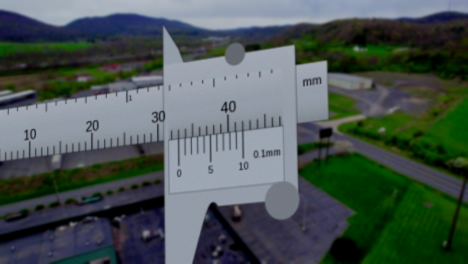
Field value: **33.0** mm
